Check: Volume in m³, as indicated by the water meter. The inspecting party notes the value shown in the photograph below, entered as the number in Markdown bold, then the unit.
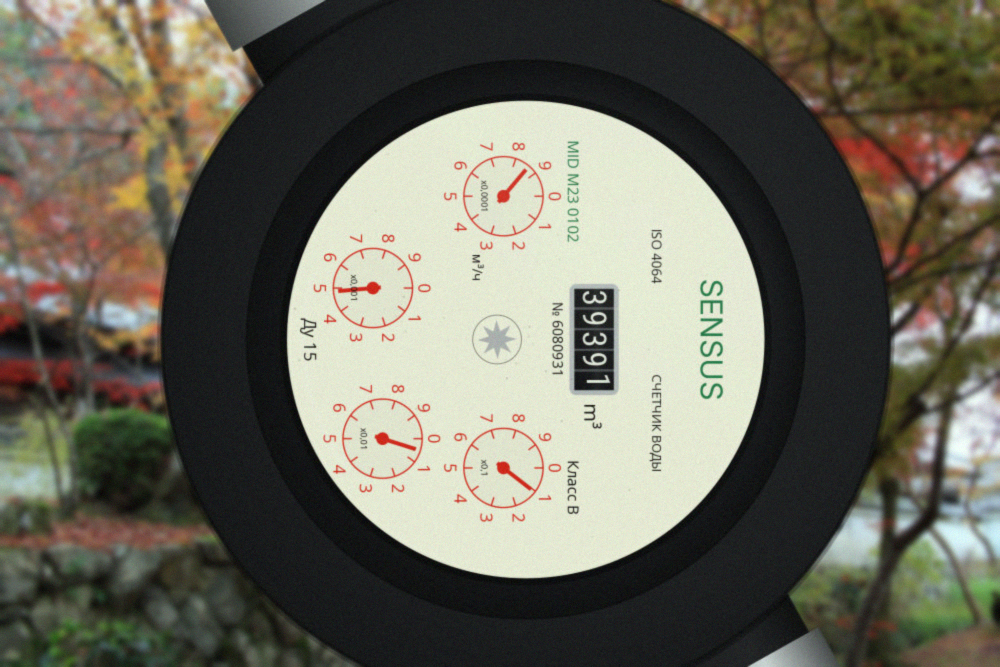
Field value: **39391.1048** m³
